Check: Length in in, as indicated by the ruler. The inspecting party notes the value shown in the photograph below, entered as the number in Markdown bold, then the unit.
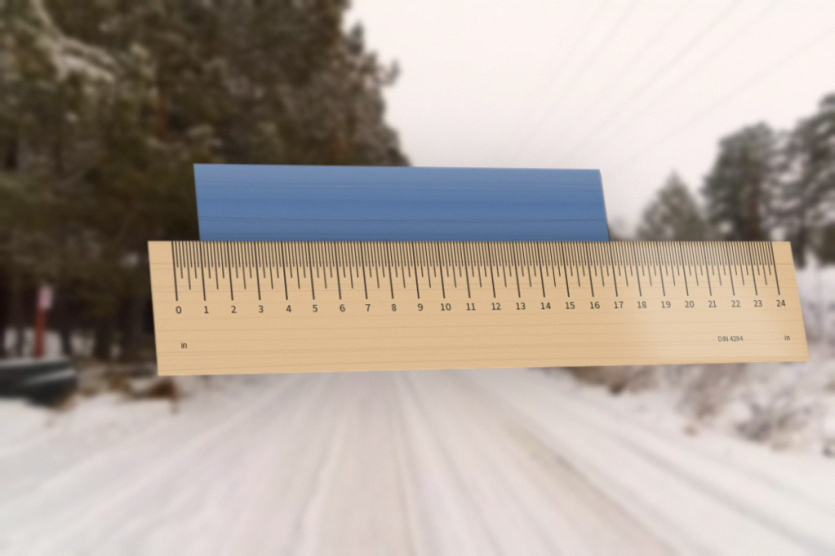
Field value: **16** in
